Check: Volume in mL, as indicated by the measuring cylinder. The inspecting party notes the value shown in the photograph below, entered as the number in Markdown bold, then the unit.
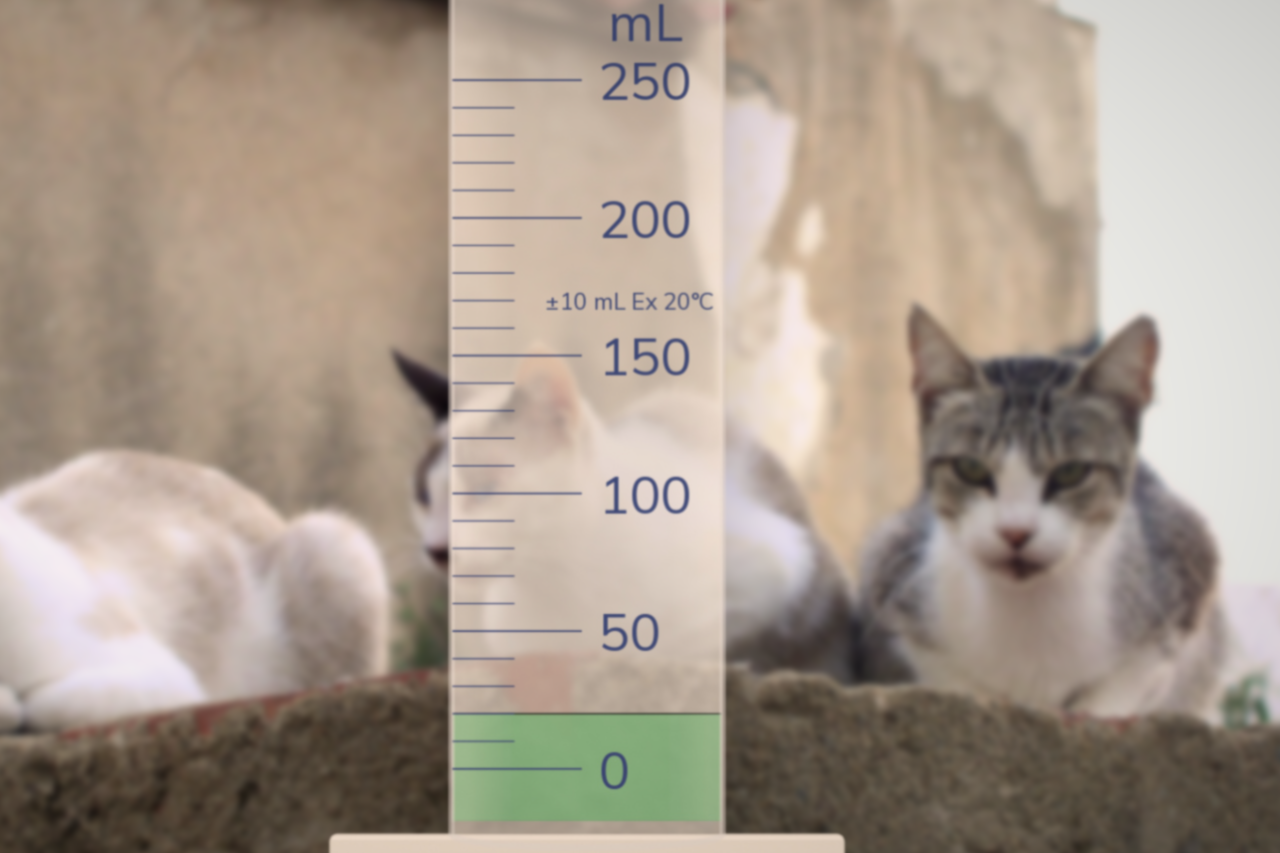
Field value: **20** mL
